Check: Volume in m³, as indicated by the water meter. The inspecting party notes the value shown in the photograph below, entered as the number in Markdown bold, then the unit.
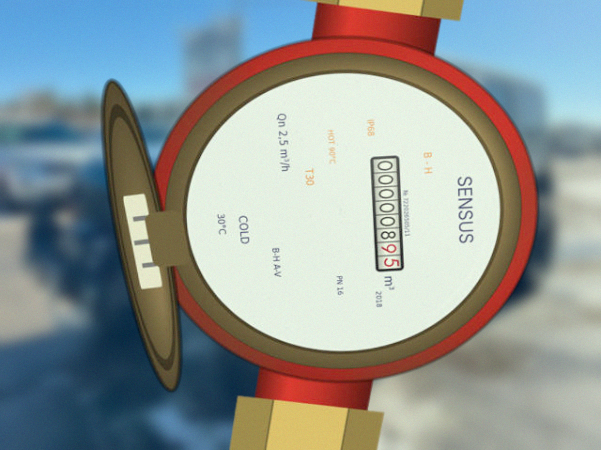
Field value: **8.95** m³
